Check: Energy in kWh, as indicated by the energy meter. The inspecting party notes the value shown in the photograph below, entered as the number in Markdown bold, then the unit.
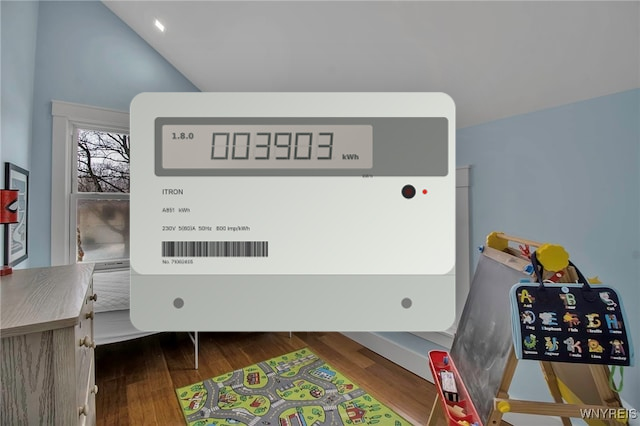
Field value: **3903** kWh
